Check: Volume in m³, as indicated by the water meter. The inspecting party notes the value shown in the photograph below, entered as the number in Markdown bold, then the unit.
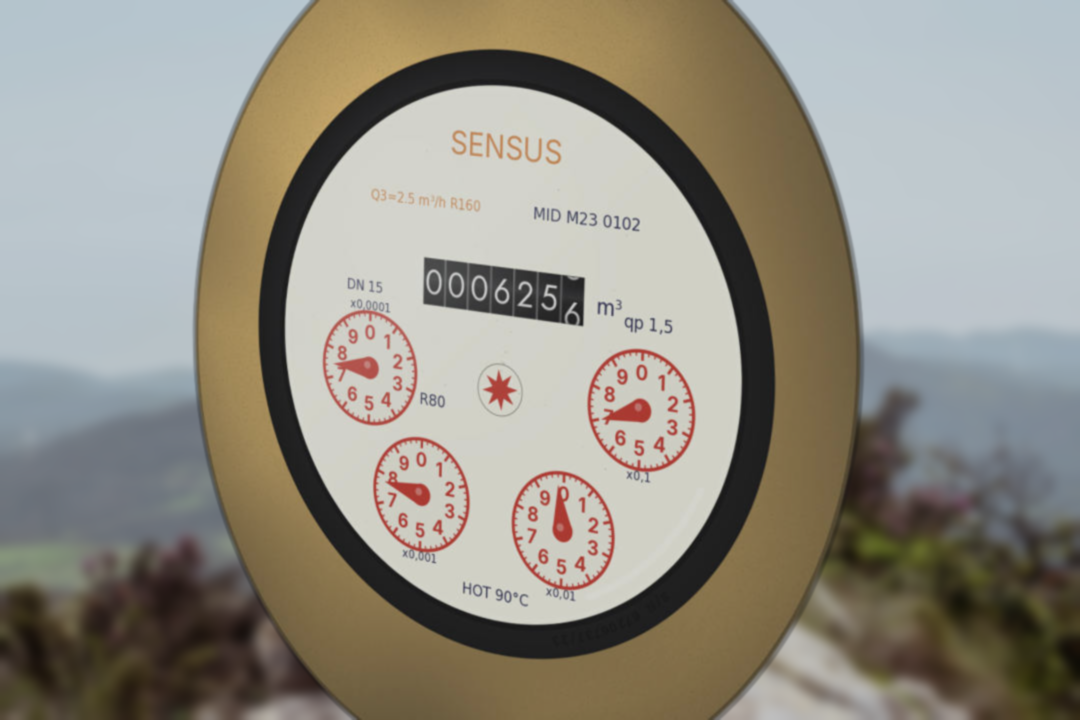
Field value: **6255.6977** m³
